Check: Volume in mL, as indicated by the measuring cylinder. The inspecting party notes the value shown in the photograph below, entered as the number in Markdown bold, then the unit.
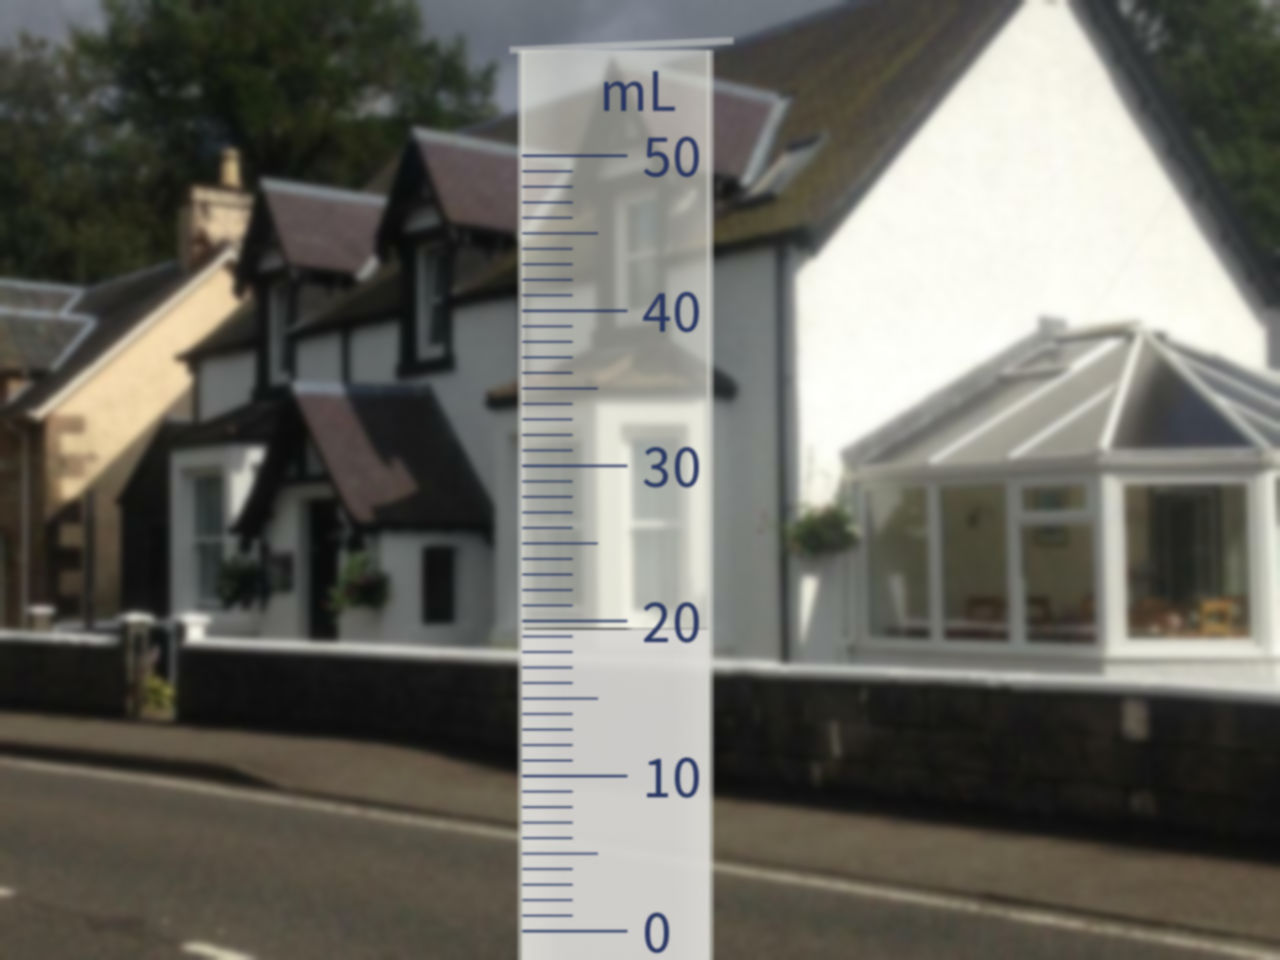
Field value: **19.5** mL
